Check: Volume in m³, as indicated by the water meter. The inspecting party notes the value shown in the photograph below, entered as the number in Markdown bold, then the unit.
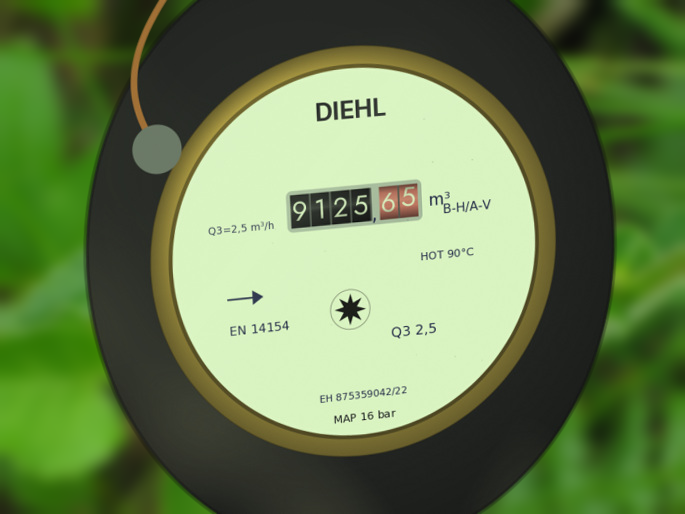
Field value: **9125.65** m³
